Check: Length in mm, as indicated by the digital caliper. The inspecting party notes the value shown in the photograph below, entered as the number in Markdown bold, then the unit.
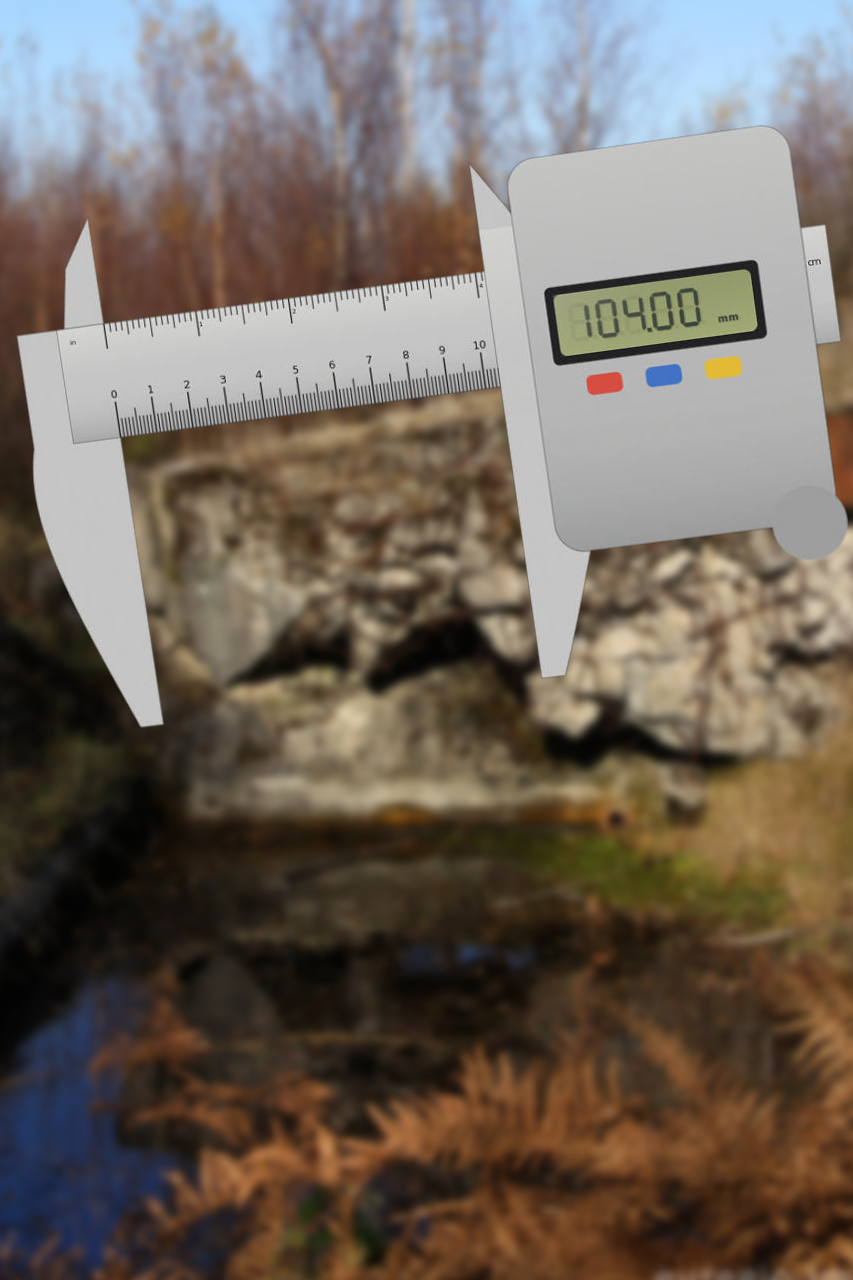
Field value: **104.00** mm
